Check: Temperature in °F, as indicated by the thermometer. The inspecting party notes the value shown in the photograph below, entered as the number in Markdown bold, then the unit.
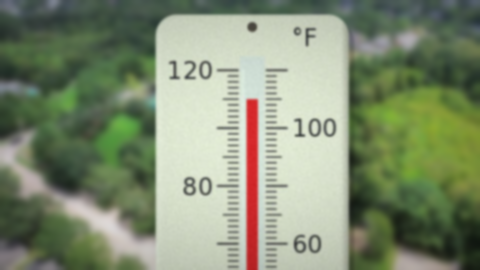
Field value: **110** °F
